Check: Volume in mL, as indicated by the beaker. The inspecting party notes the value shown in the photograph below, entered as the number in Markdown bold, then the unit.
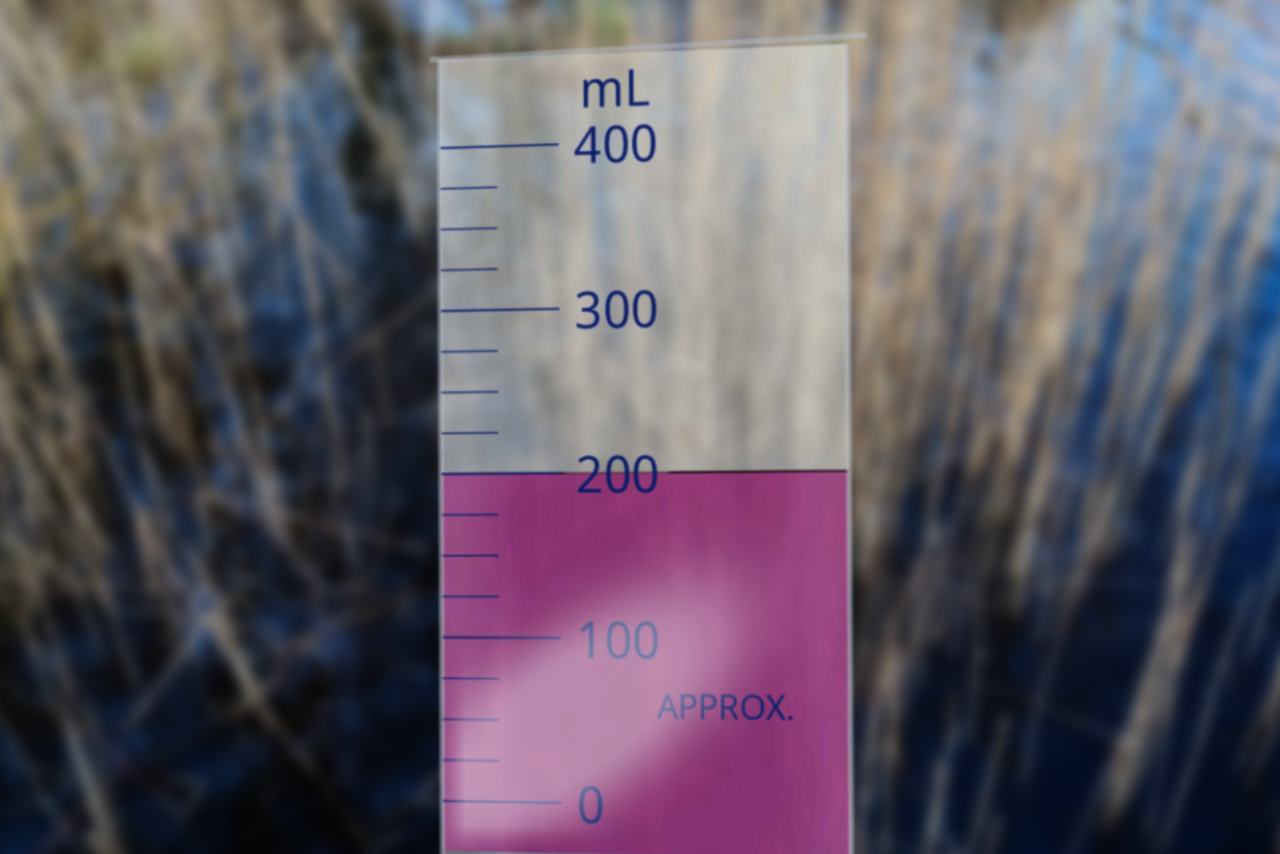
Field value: **200** mL
